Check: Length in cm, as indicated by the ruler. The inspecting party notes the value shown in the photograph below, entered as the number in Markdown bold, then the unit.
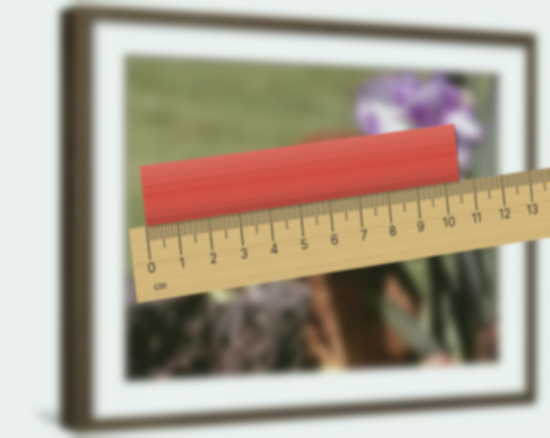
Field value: **10.5** cm
